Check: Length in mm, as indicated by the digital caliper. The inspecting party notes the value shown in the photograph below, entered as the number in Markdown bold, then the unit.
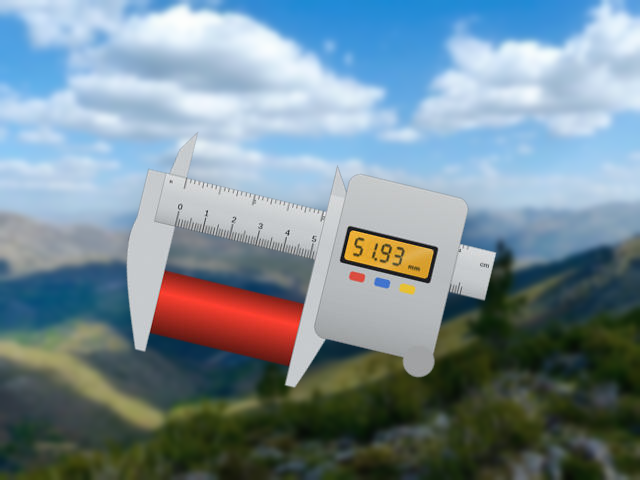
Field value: **51.93** mm
